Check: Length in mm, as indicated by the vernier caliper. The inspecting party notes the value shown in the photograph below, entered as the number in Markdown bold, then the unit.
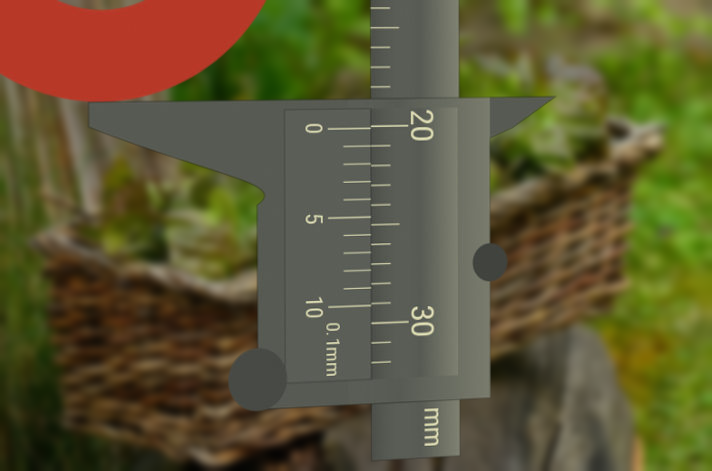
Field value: **20.1** mm
